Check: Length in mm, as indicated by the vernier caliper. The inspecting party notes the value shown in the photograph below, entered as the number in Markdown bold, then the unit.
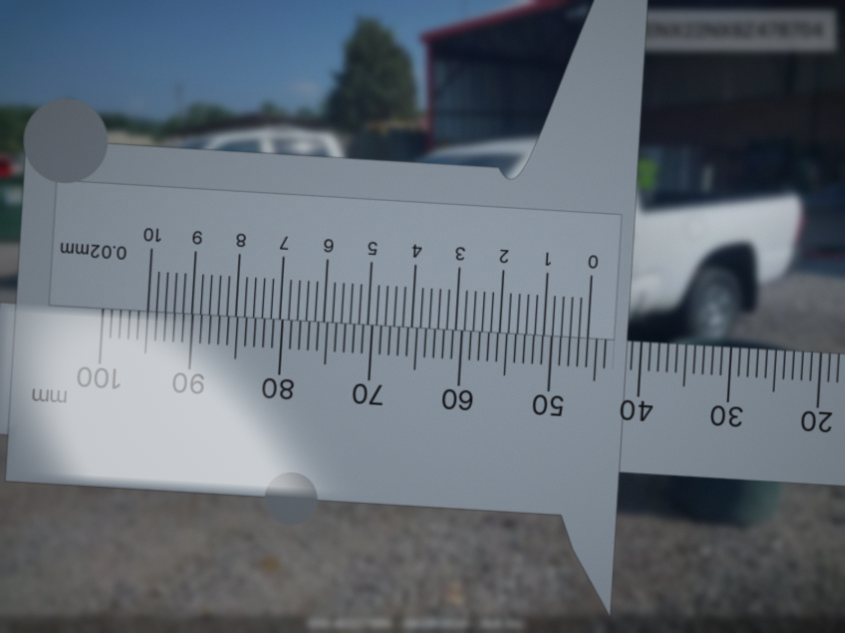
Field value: **46.0** mm
